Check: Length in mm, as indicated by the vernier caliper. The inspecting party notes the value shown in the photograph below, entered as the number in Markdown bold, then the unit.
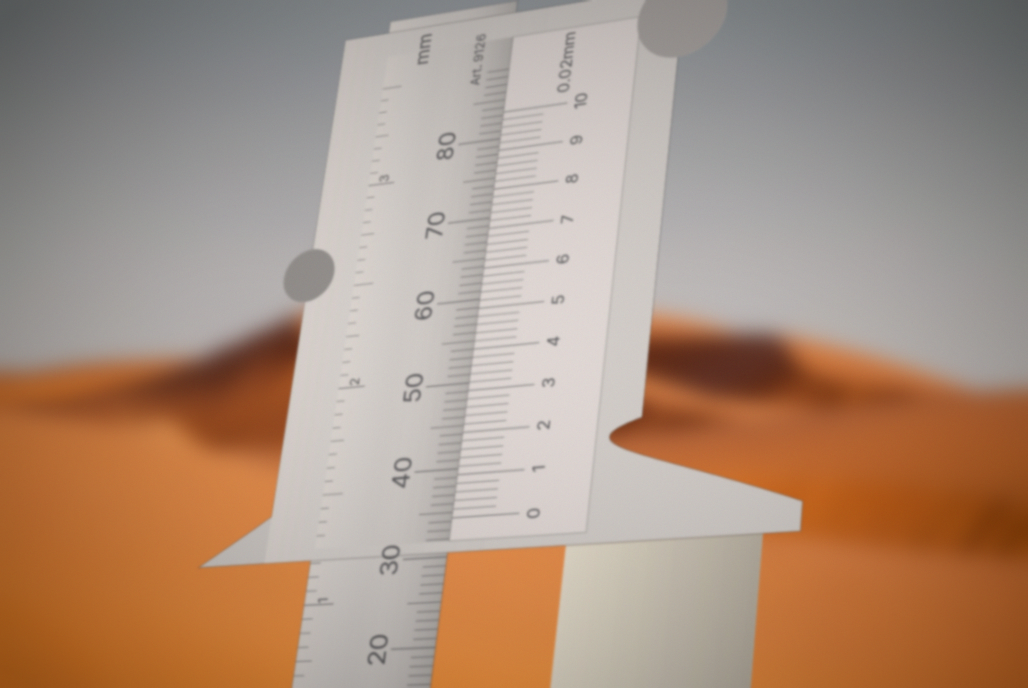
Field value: **34.4** mm
